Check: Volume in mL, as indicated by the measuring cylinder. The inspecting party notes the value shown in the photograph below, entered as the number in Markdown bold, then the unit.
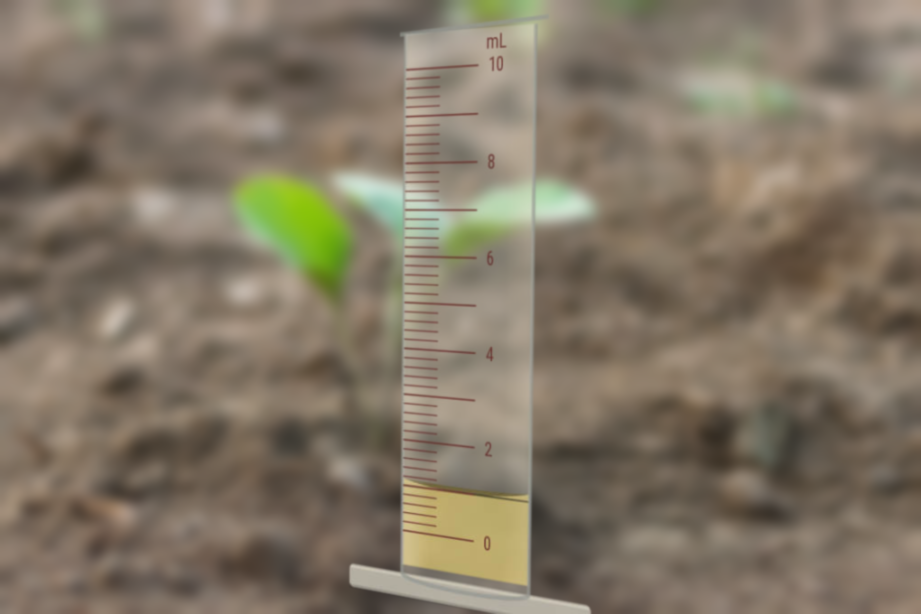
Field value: **1** mL
